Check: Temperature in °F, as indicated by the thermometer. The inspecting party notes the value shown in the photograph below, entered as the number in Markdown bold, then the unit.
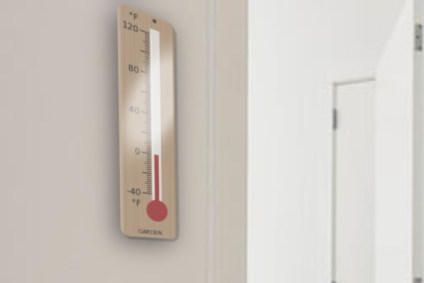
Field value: **0** °F
